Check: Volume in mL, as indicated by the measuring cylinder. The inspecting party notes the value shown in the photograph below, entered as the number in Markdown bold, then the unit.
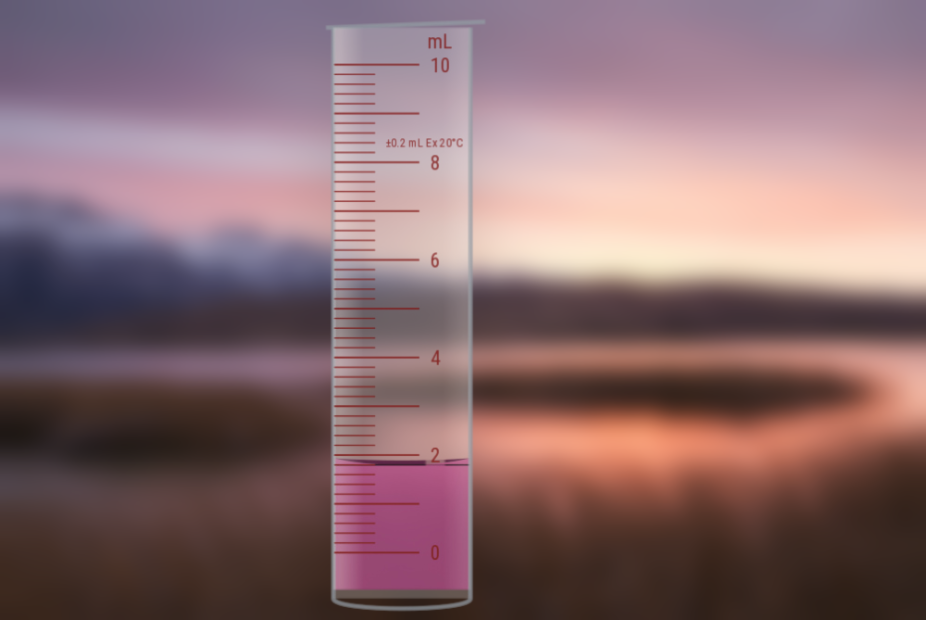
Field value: **1.8** mL
